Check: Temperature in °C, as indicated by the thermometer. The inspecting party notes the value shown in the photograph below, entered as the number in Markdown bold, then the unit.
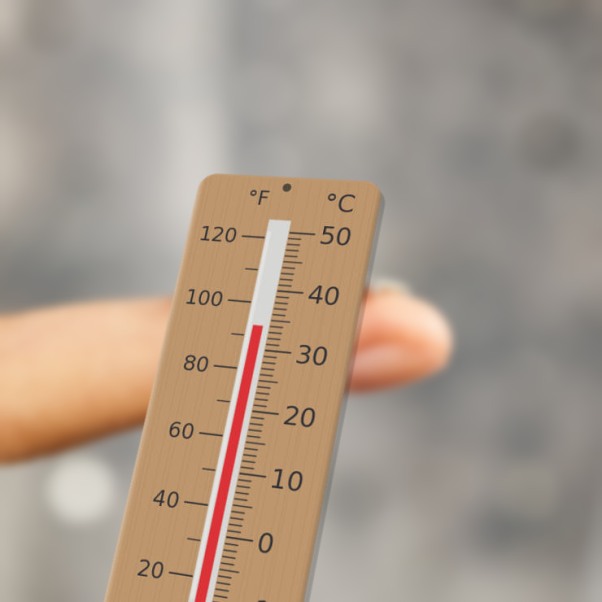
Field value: **34** °C
